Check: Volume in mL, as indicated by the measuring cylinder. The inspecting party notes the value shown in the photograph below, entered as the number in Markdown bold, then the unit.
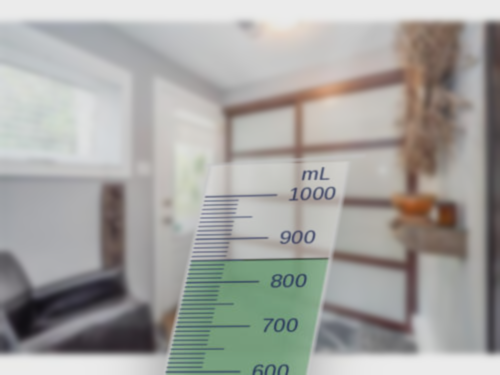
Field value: **850** mL
